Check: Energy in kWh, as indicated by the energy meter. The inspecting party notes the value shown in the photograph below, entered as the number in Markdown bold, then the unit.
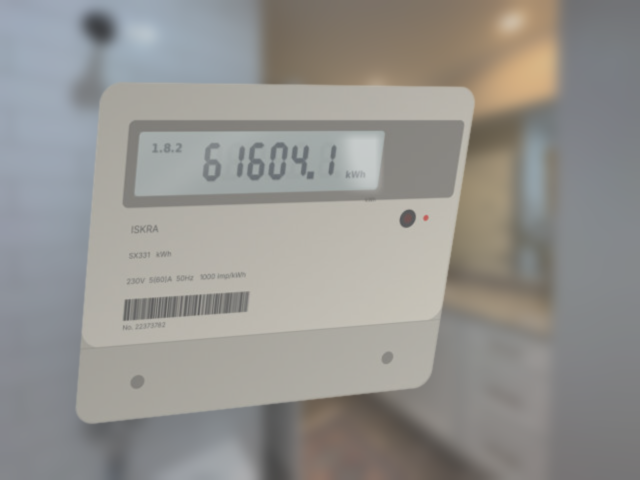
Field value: **61604.1** kWh
